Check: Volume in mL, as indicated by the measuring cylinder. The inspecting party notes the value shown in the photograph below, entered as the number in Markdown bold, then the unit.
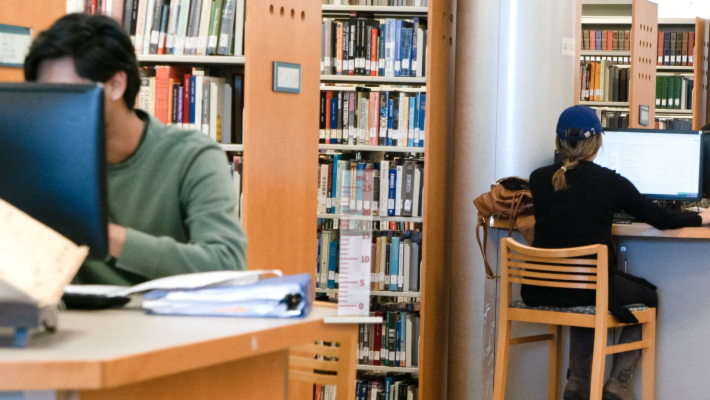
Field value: **15** mL
